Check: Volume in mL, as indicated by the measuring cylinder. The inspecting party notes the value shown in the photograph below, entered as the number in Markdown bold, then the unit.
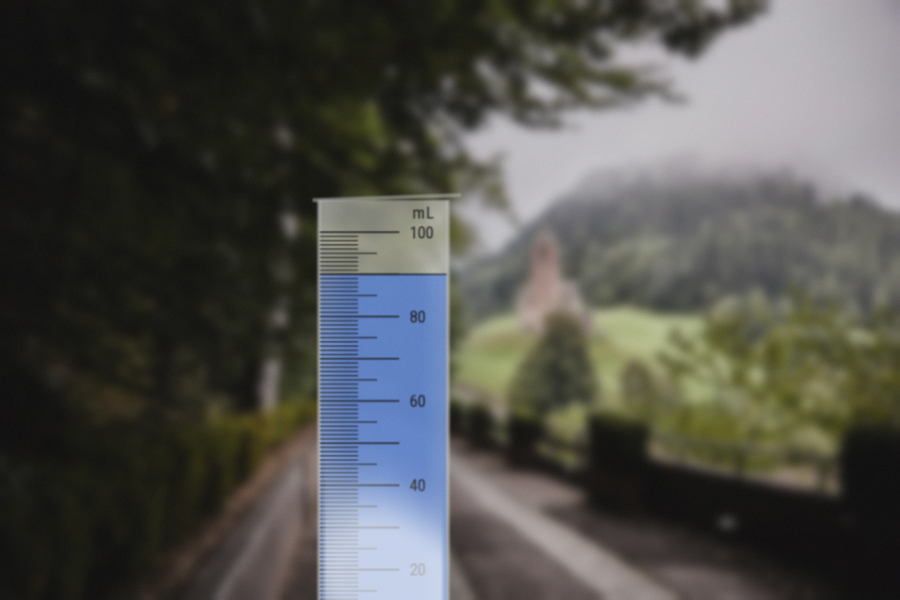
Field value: **90** mL
